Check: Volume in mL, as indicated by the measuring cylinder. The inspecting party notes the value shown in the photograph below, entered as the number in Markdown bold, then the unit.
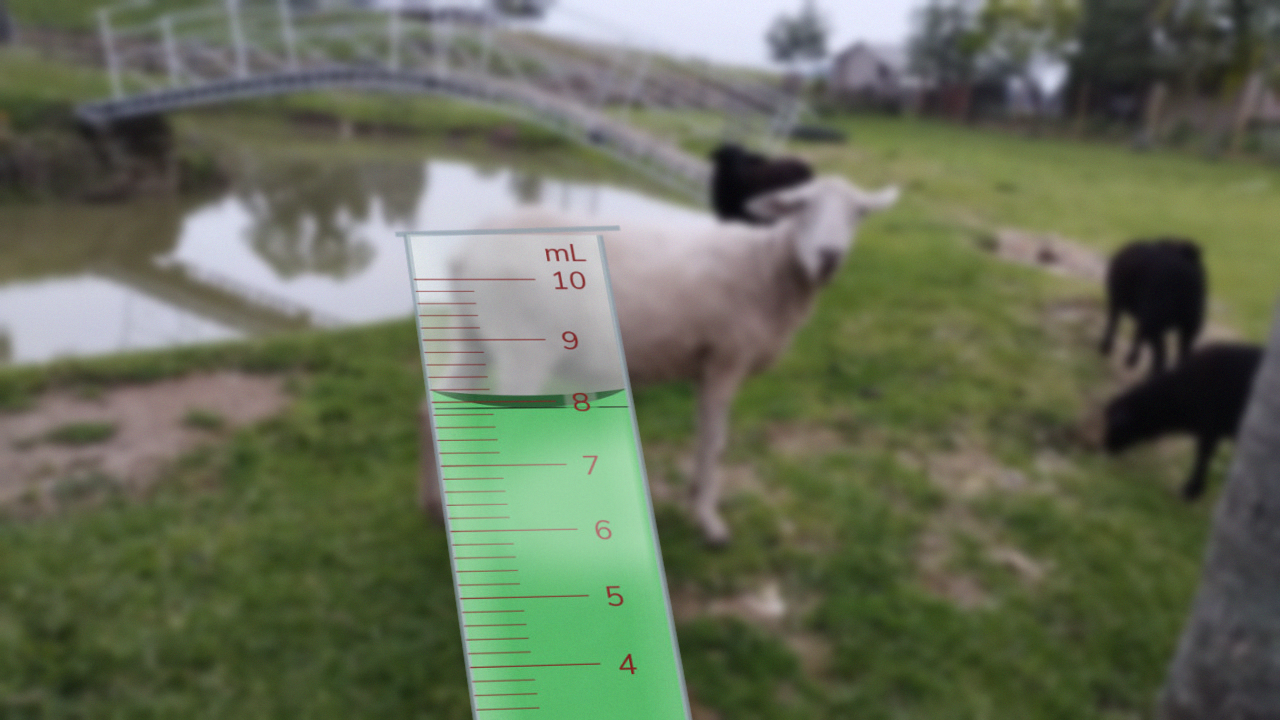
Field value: **7.9** mL
